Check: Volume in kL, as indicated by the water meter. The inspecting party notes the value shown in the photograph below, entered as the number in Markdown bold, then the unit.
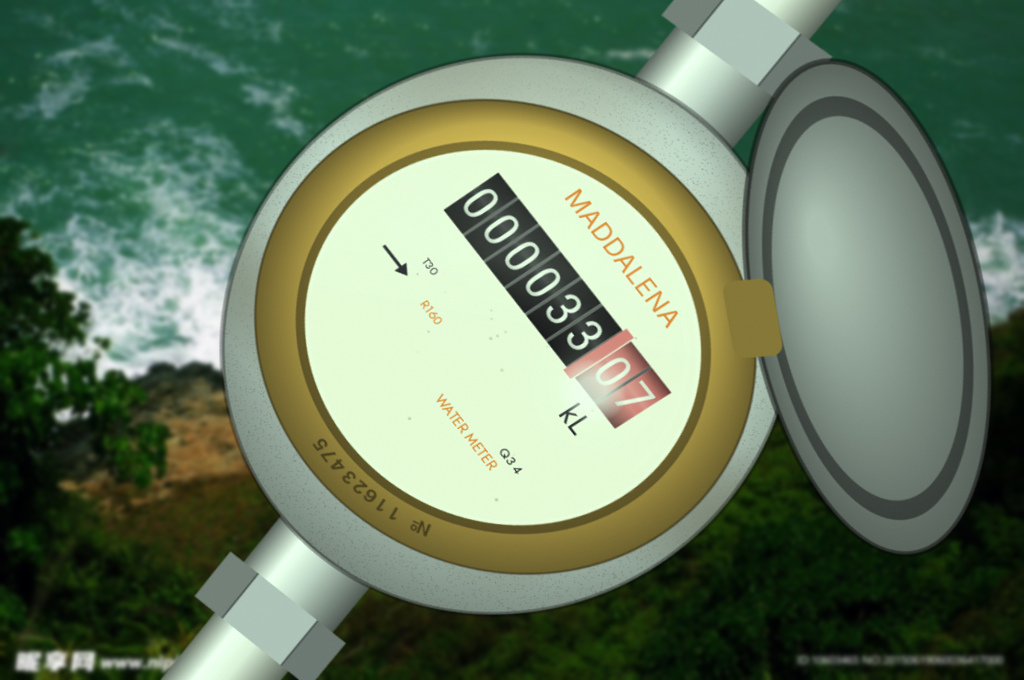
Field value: **33.07** kL
